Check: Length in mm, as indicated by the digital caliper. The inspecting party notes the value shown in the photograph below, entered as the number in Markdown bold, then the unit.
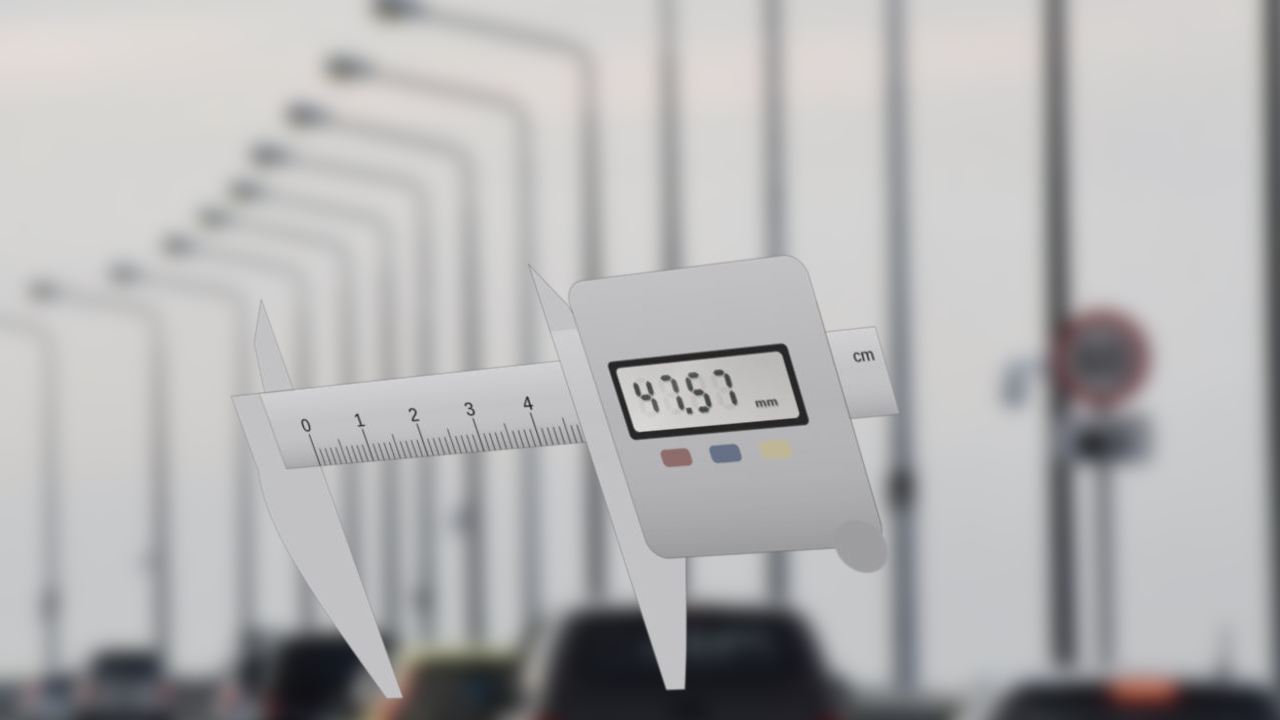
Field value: **47.57** mm
